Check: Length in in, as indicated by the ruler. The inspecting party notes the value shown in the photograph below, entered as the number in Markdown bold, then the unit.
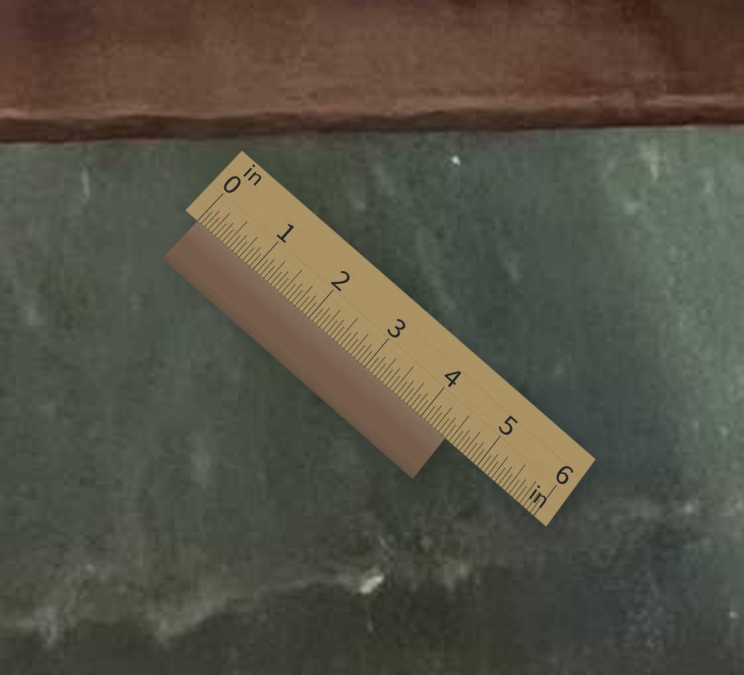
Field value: **4.4375** in
